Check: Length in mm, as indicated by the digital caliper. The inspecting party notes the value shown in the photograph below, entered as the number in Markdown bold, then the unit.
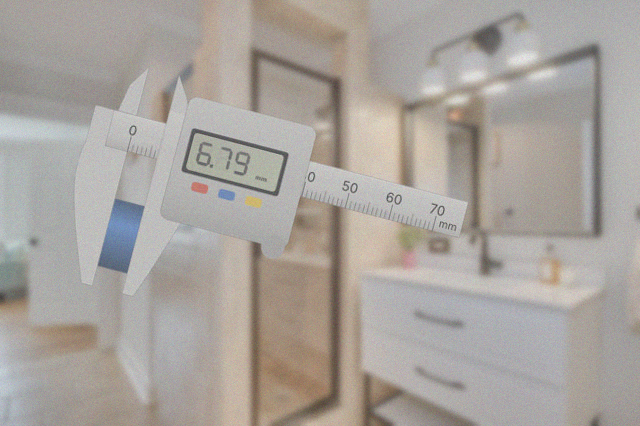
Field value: **6.79** mm
